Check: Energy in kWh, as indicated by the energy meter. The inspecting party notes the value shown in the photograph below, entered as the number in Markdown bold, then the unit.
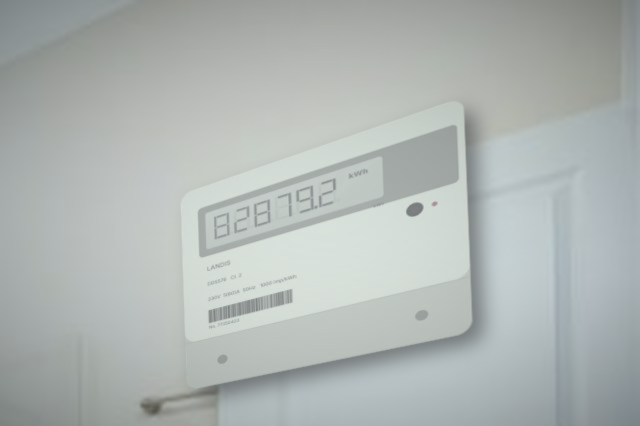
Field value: **82879.2** kWh
